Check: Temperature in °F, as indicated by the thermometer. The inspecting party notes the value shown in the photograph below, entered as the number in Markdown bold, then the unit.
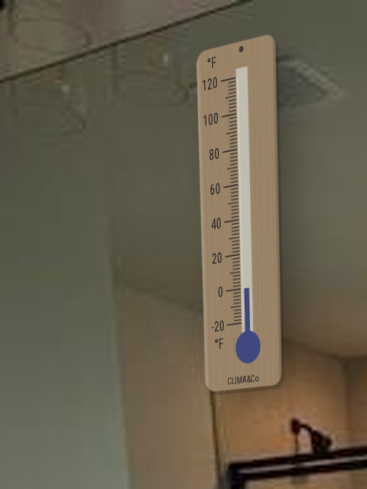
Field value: **0** °F
